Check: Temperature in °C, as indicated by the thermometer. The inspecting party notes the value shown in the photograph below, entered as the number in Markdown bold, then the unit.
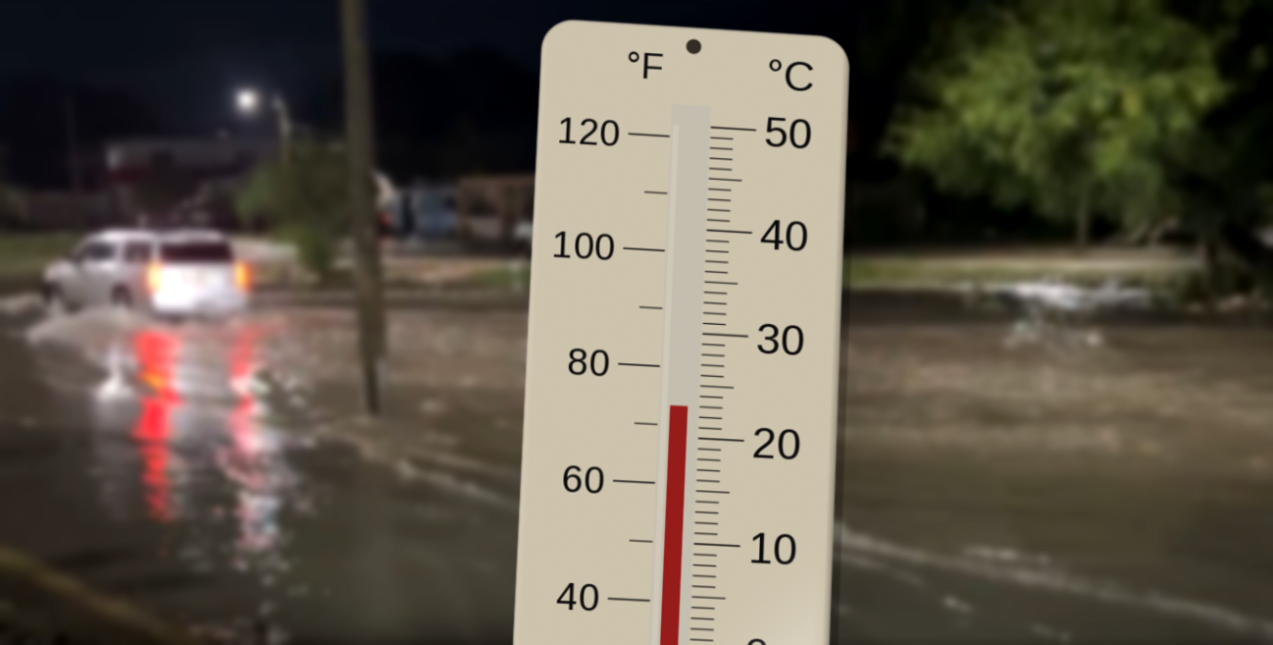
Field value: **23** °C
